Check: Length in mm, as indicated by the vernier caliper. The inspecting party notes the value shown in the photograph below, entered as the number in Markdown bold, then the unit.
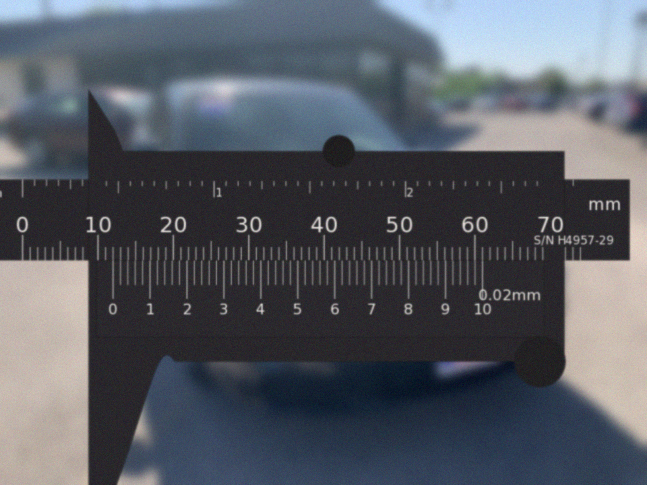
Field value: **12.0** mm
